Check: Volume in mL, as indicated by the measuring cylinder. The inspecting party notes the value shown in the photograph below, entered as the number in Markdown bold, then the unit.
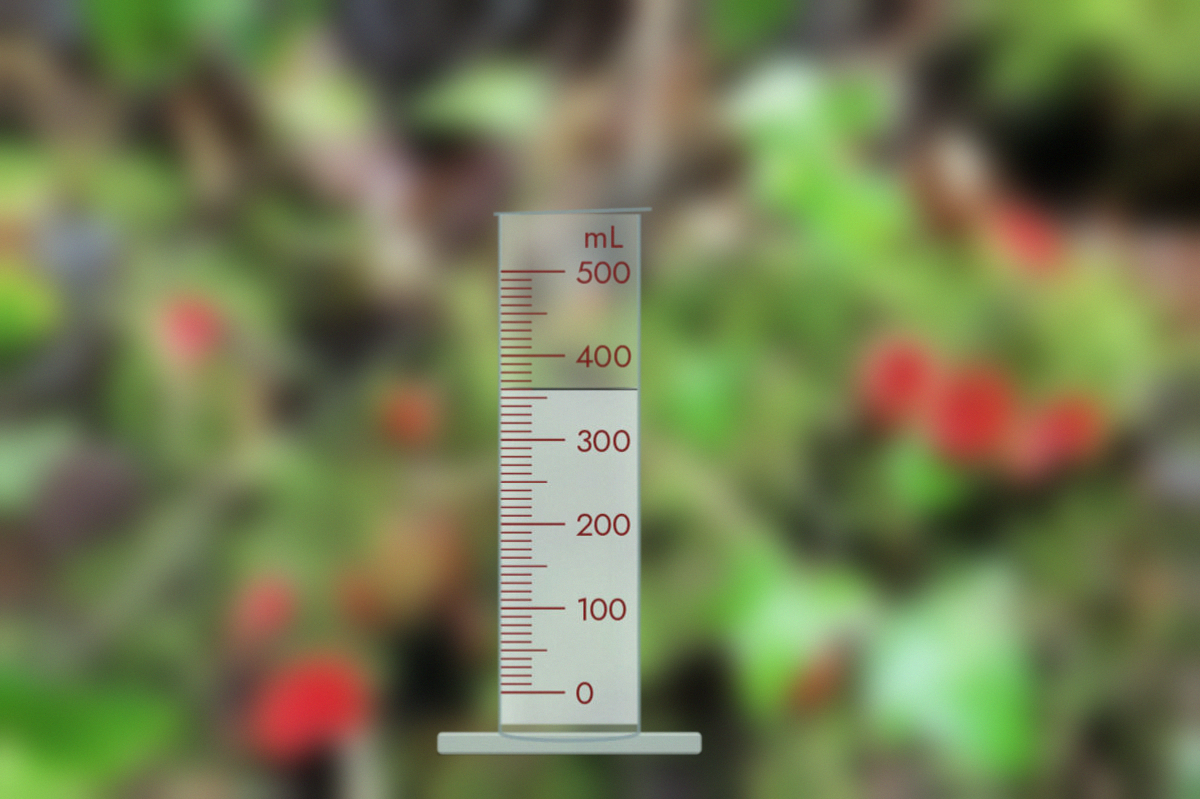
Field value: **360** mL
